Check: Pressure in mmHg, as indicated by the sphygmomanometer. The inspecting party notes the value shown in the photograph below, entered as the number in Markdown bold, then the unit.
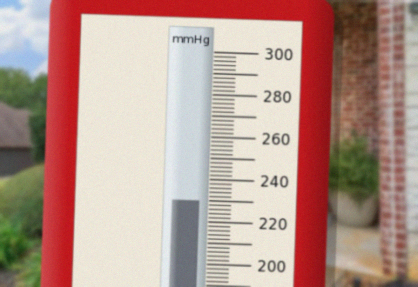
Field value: **230** mmHg
